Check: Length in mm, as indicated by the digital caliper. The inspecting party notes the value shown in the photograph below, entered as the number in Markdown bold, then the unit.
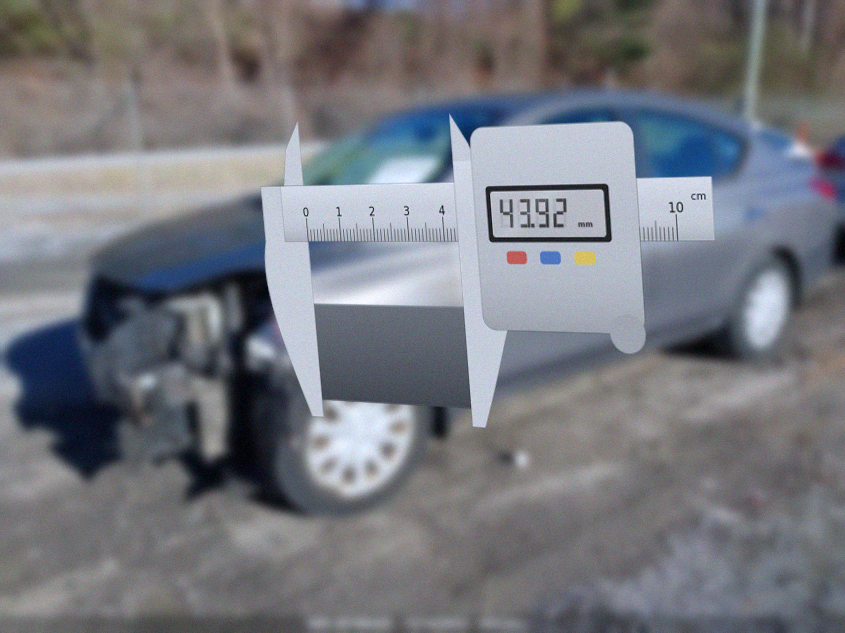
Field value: **43.92** mm
